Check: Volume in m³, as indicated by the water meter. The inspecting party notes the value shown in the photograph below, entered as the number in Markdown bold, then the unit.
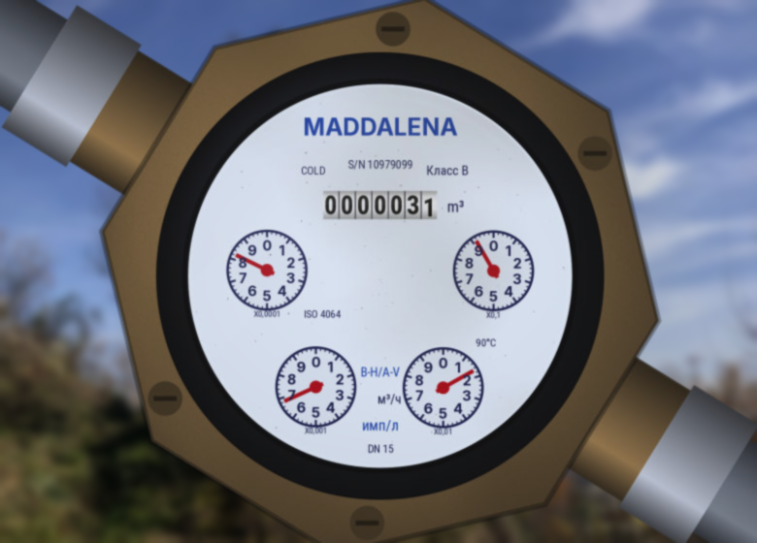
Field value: **30.9168** m³
